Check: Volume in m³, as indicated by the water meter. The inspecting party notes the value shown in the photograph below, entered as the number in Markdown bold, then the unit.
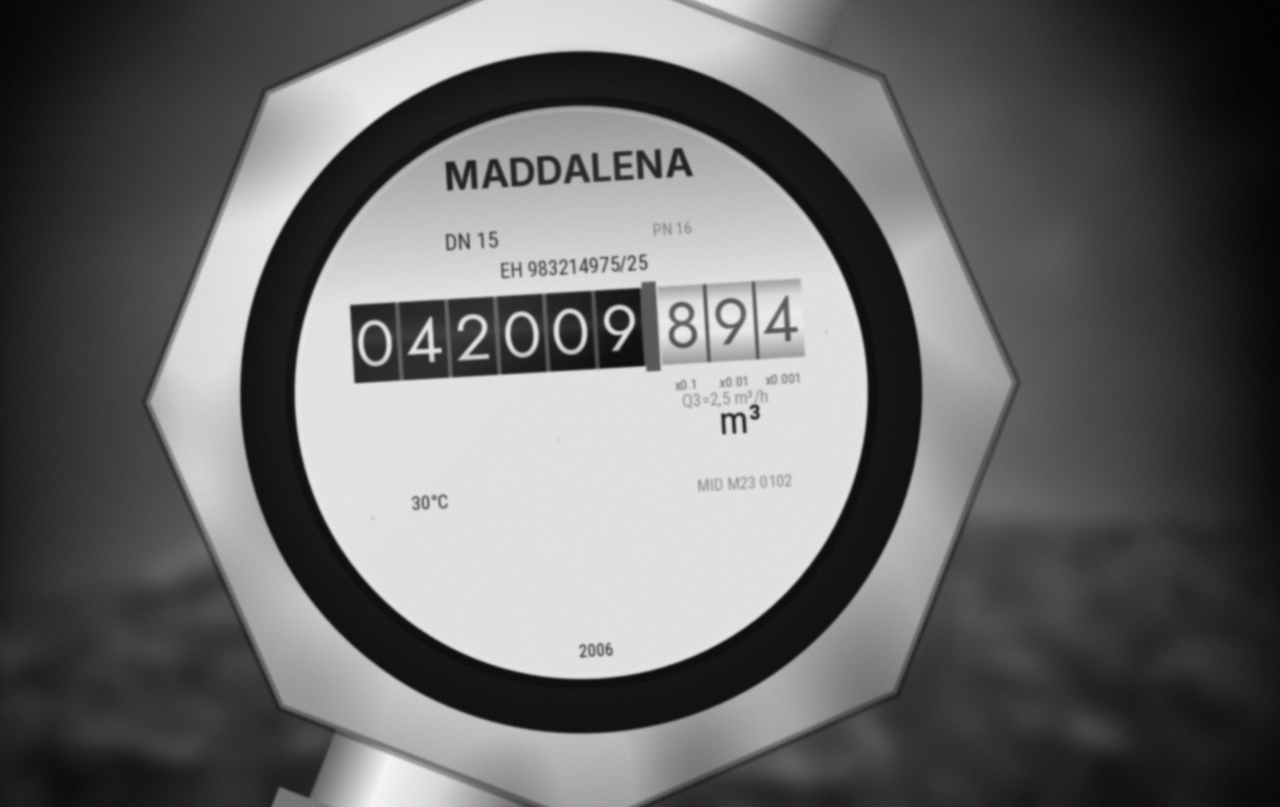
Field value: **42009.894** m³
